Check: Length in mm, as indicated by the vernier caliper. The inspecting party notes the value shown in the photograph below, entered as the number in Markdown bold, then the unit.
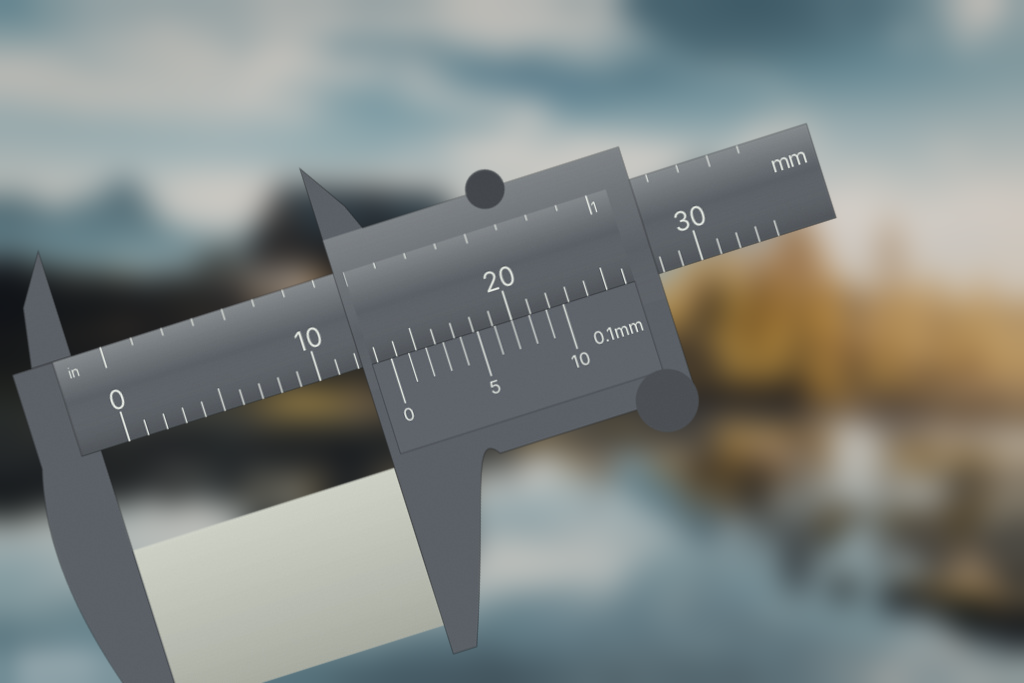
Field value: **13.7** mm
